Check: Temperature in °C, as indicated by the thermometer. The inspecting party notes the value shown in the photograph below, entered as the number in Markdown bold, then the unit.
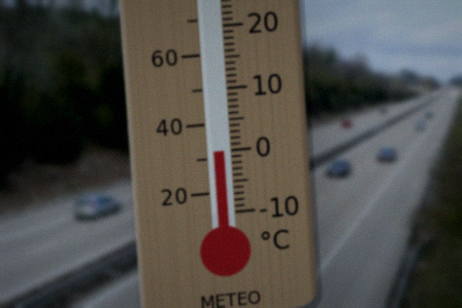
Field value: **0** °C
